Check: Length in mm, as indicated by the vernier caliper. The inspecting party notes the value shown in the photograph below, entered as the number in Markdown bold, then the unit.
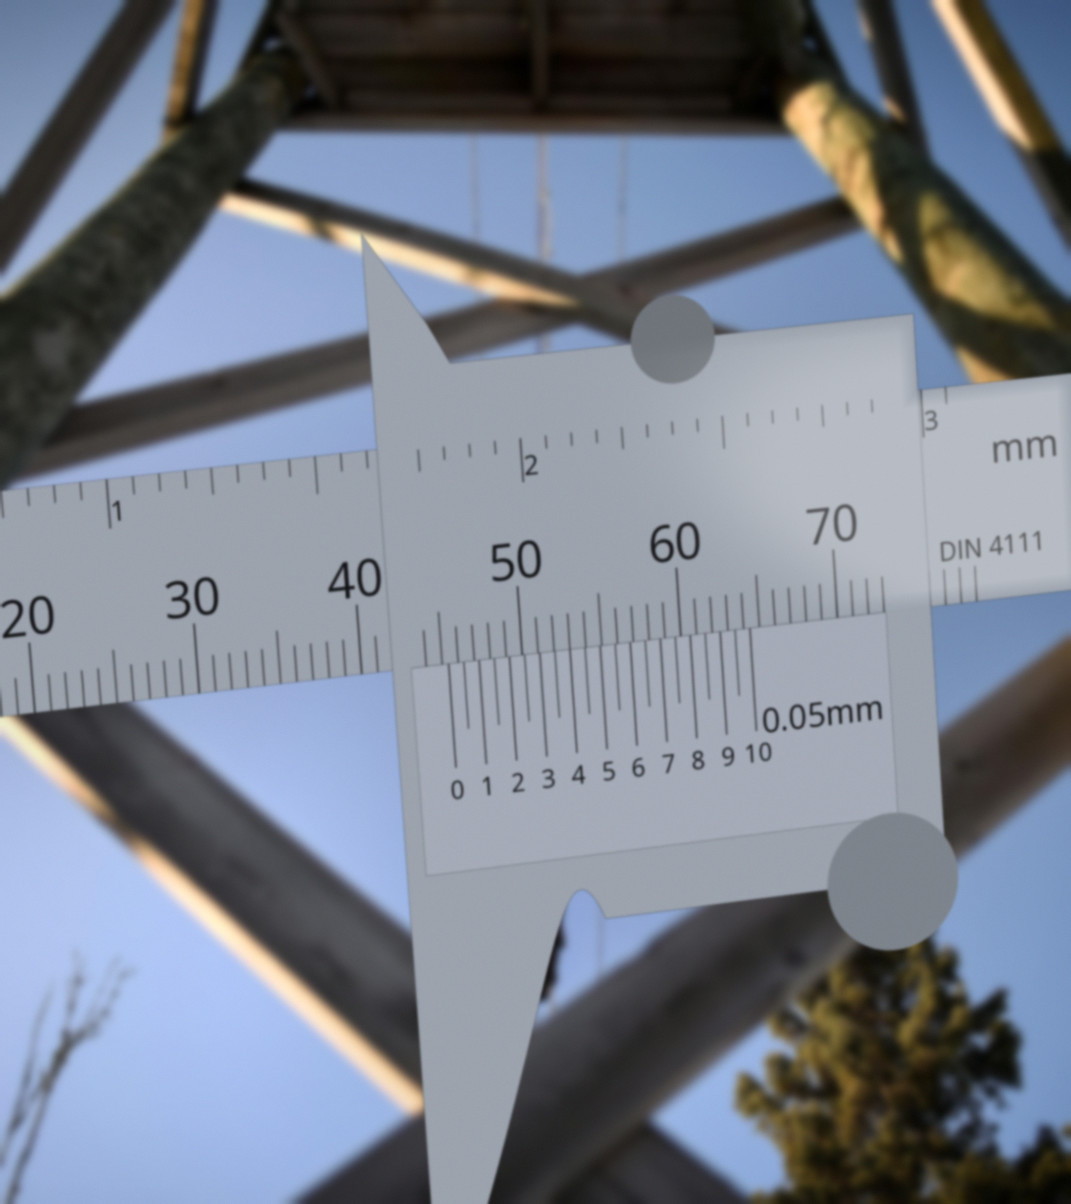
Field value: **45.4** mm
